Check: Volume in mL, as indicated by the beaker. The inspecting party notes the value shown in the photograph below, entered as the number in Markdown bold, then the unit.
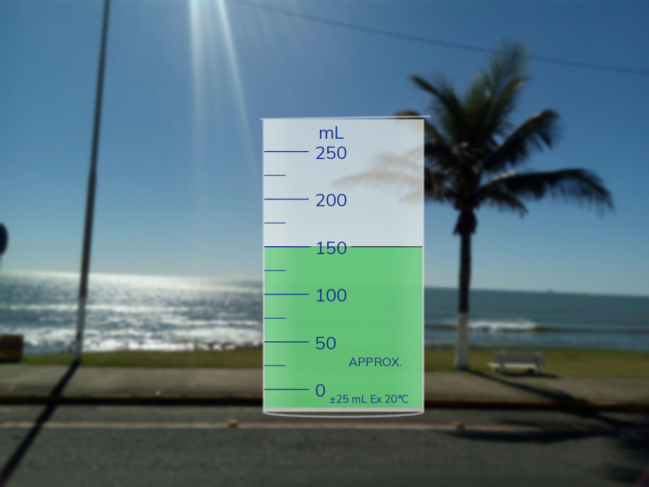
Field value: **150** mL
